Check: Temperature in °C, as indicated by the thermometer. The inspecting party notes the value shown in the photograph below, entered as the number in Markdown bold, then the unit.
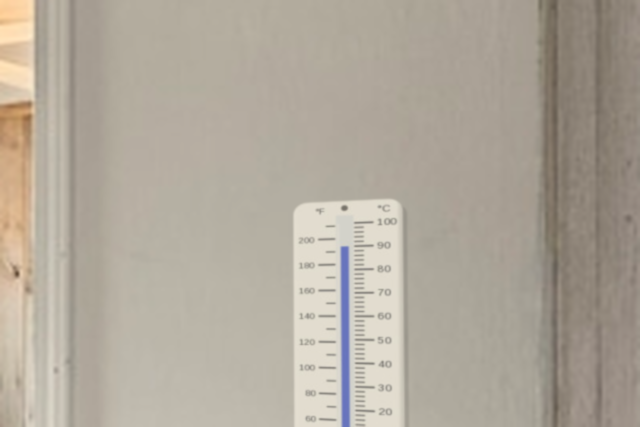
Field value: **90** °C
